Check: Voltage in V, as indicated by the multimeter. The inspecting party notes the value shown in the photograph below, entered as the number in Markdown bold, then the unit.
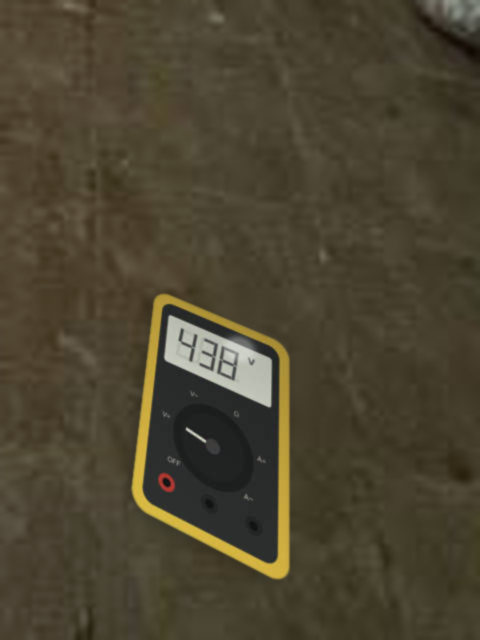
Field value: **438** V
